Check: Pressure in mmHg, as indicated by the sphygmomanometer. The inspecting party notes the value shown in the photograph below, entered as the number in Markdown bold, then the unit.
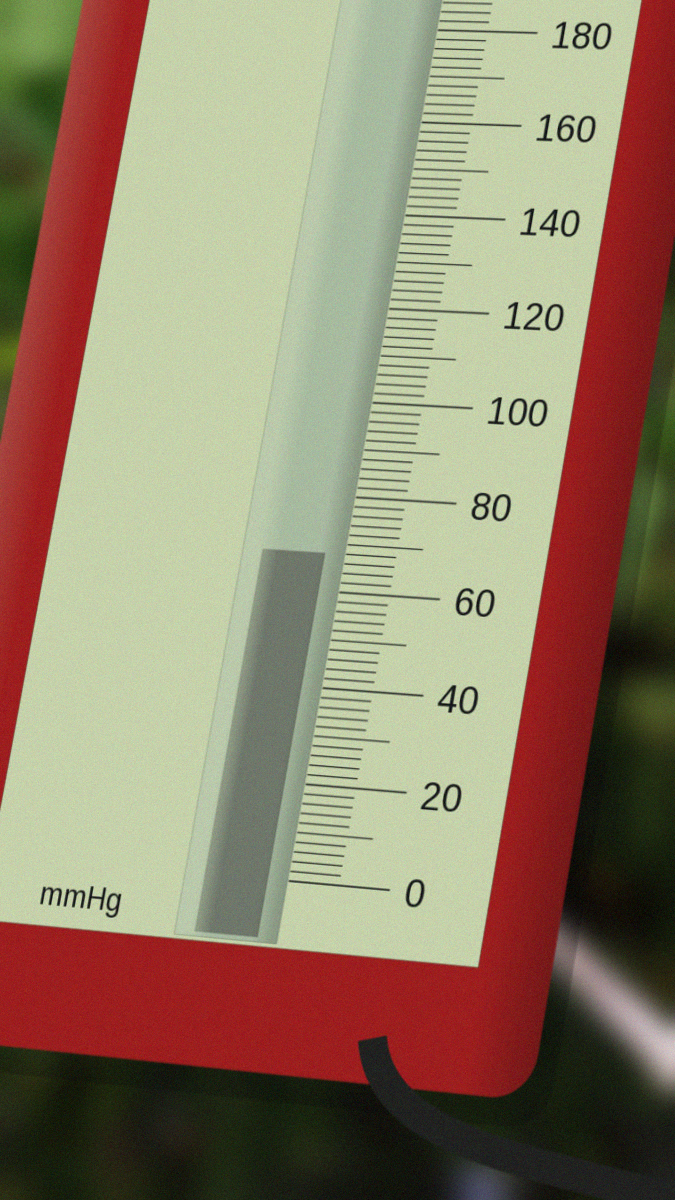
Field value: **68** mmHg
